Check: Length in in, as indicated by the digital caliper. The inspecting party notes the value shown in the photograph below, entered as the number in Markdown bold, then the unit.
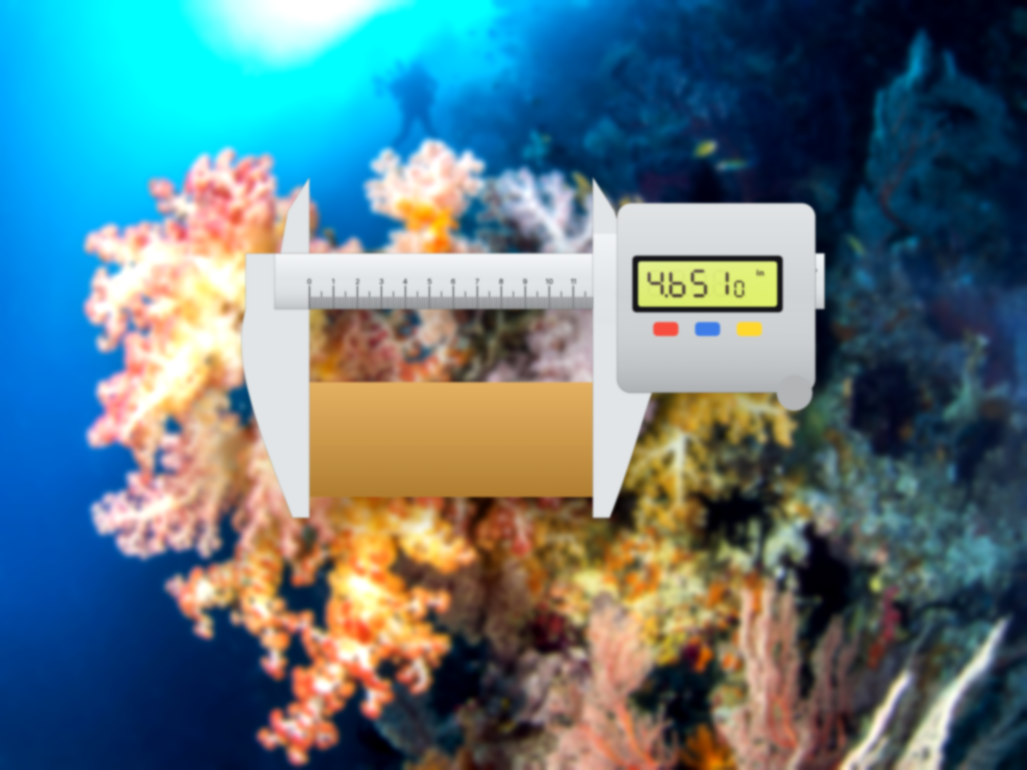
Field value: **4.6510** in
